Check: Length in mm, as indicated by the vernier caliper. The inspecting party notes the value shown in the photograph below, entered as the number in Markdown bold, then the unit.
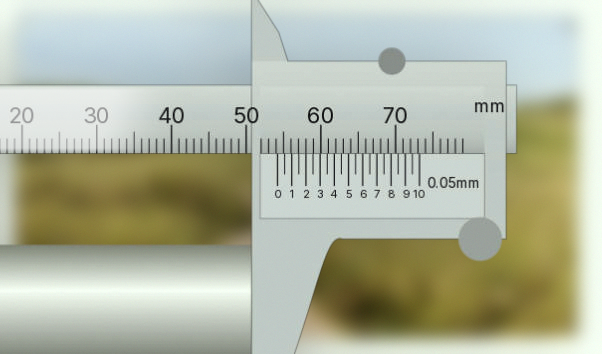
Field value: **54.2** mm
